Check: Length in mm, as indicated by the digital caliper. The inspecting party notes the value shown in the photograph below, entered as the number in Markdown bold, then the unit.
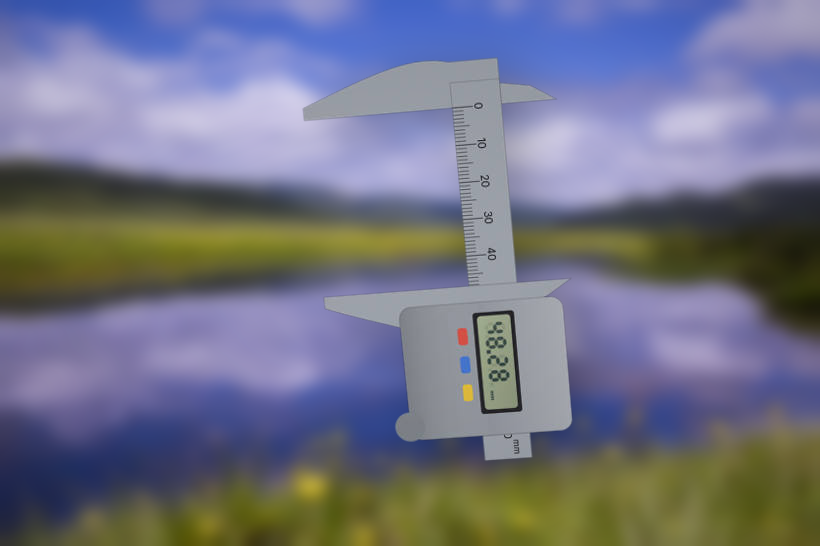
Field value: **48.28** mm
